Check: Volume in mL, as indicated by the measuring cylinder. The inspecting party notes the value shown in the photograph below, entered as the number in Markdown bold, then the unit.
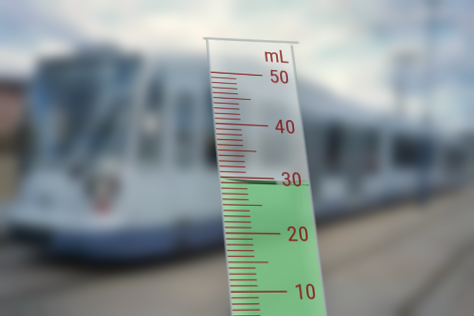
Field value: **29** mL
